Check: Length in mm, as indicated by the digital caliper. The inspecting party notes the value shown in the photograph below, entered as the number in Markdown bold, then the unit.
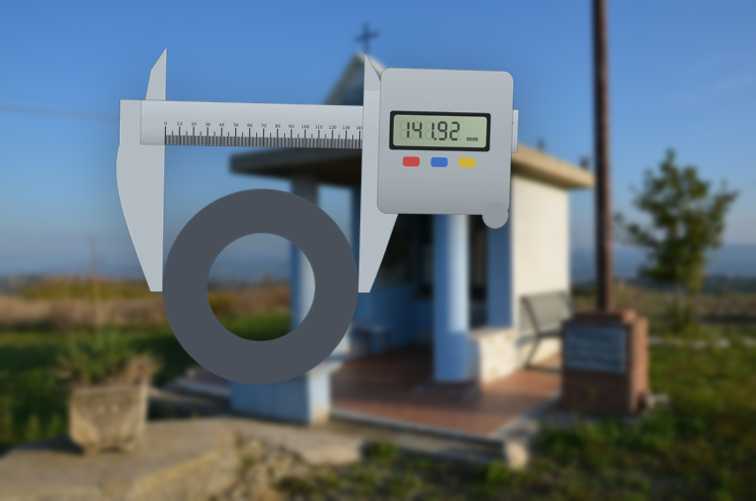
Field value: **141.92** mm
